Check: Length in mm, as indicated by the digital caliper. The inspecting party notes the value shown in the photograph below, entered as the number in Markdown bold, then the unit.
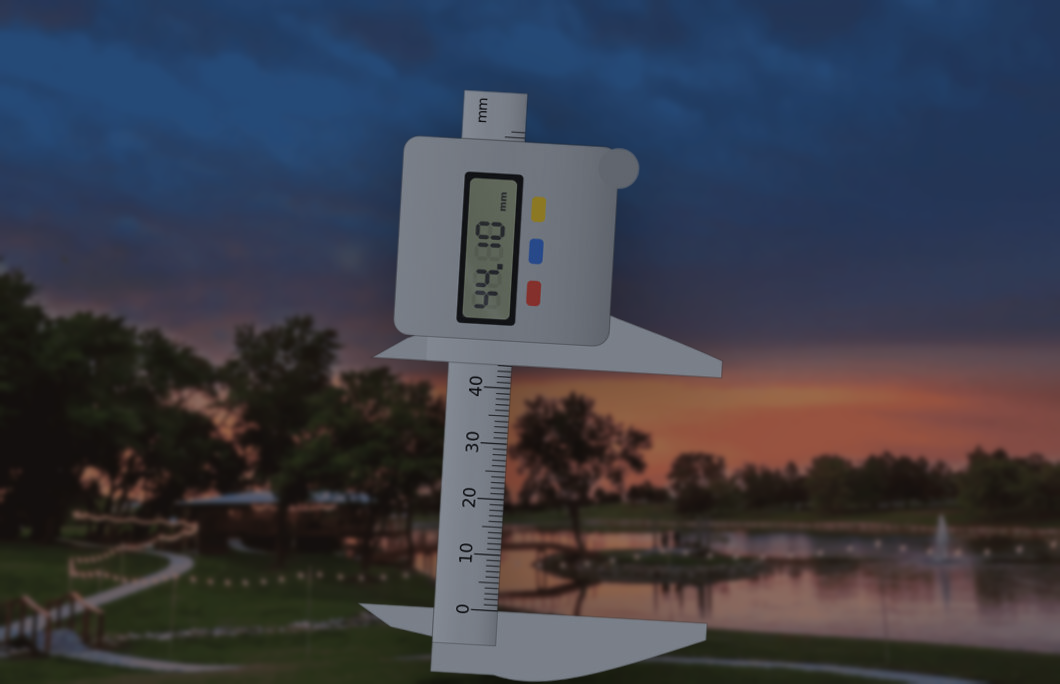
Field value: **44.10** mm
